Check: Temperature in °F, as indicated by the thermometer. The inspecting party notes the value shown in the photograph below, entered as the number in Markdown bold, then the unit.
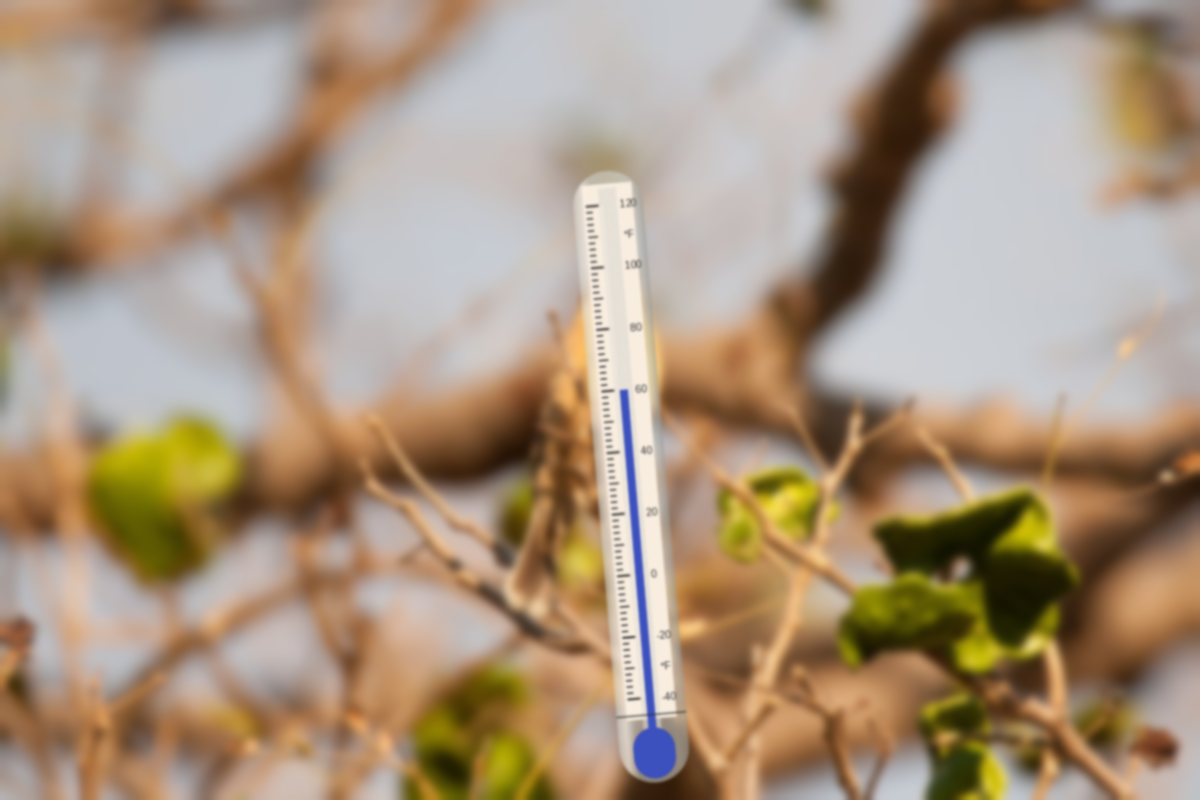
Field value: **60** °F
